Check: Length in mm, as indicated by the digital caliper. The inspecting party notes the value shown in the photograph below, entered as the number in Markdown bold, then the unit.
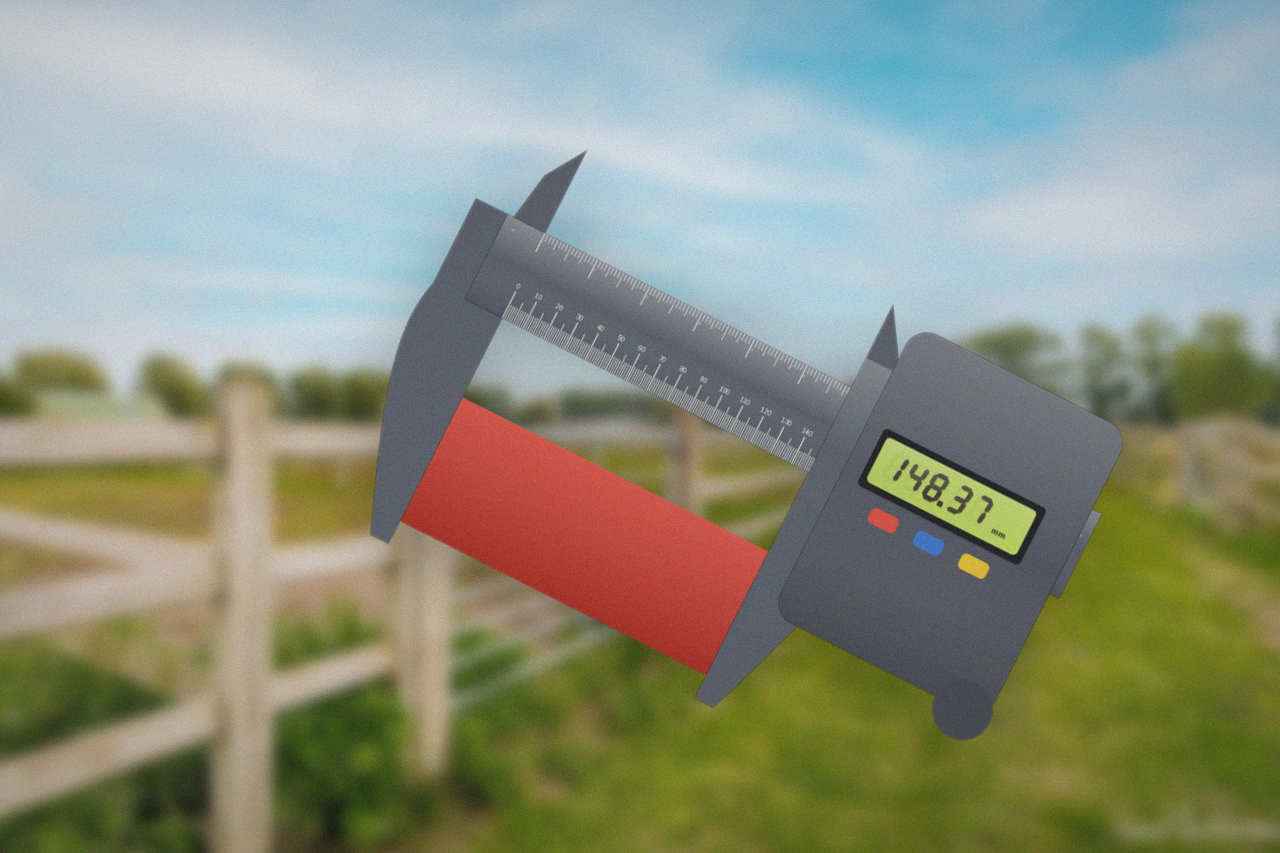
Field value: **148.37** mm
